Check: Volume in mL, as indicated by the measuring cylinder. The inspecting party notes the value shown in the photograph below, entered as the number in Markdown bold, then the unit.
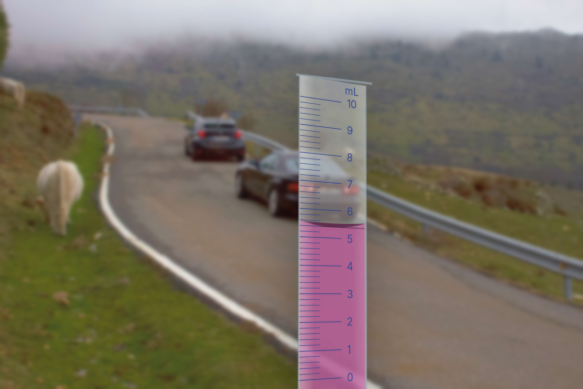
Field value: **5.4** mL
